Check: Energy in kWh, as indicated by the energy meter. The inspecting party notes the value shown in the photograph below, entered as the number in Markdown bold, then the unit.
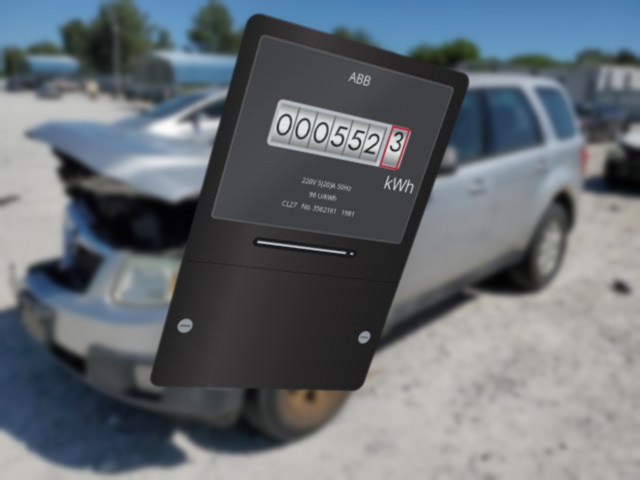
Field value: **552.3** kWh
